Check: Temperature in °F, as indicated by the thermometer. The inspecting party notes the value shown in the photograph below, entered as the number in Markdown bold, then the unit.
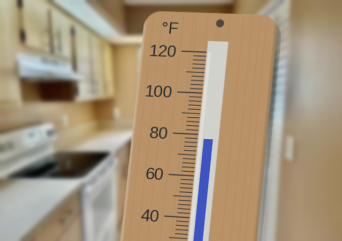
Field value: **78** °F
